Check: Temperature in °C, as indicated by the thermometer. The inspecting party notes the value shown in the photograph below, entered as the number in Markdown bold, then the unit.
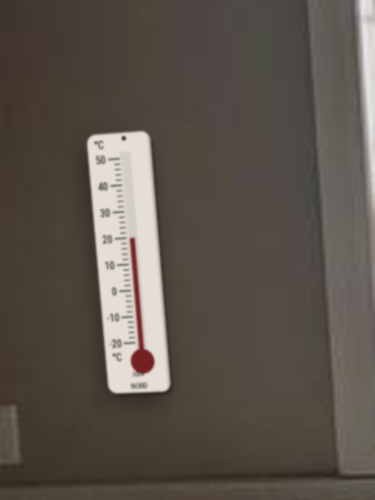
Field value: **20** °C
